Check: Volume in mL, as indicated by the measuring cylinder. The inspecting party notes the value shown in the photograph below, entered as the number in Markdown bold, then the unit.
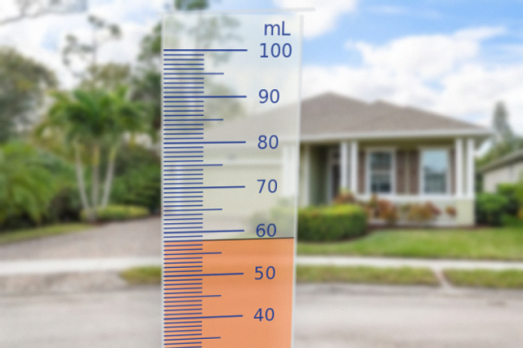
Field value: **58** mL
